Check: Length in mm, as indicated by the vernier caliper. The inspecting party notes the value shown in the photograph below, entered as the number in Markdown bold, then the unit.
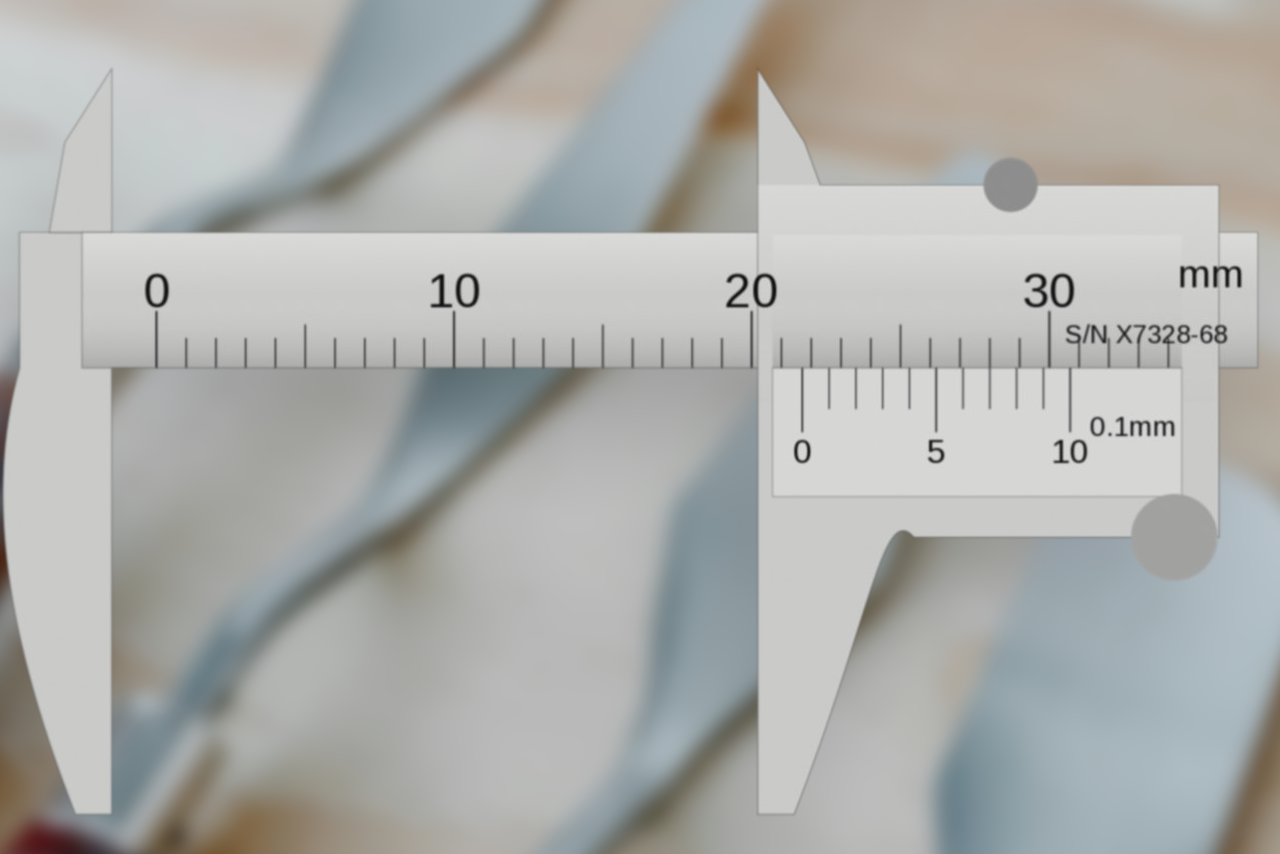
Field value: **21.7** mm
